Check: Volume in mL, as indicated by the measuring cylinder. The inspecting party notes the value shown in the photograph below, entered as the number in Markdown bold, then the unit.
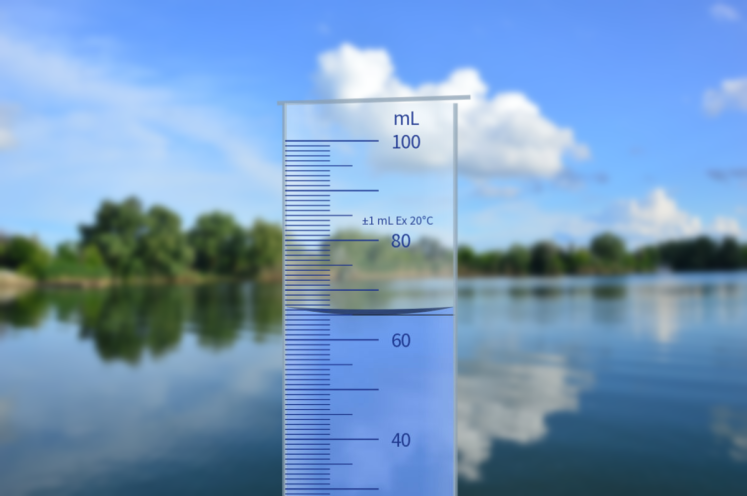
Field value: **65** mL
